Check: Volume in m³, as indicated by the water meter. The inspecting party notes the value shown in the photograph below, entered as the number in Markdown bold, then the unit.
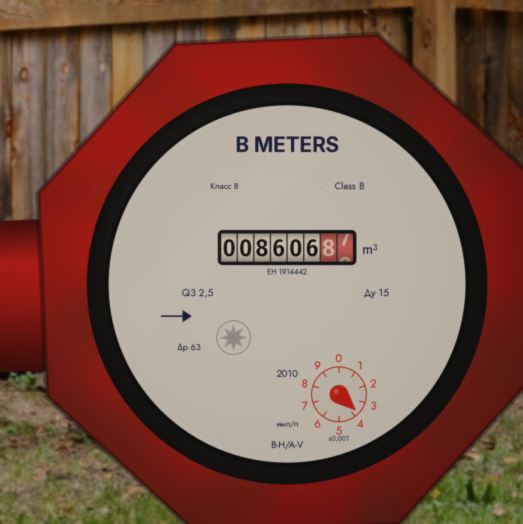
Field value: **8606.873** m³
